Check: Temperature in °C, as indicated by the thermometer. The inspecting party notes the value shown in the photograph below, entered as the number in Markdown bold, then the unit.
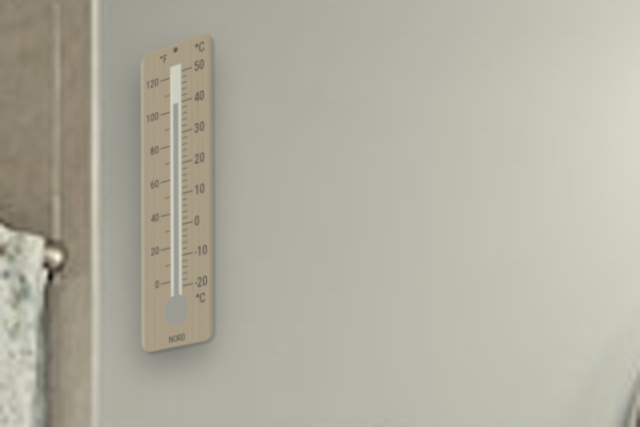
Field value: **40** °C
